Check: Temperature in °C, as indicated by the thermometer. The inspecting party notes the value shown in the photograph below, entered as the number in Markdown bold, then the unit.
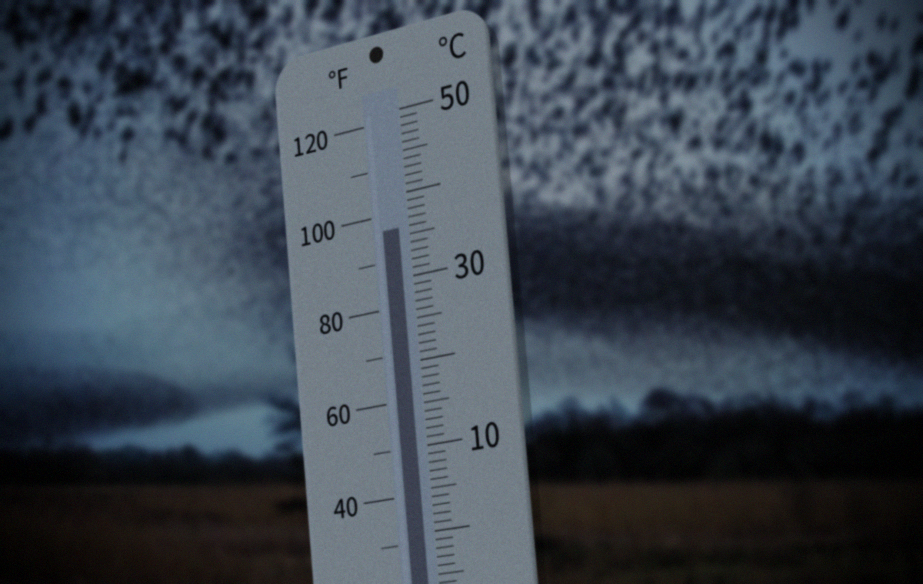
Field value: **36** °C
